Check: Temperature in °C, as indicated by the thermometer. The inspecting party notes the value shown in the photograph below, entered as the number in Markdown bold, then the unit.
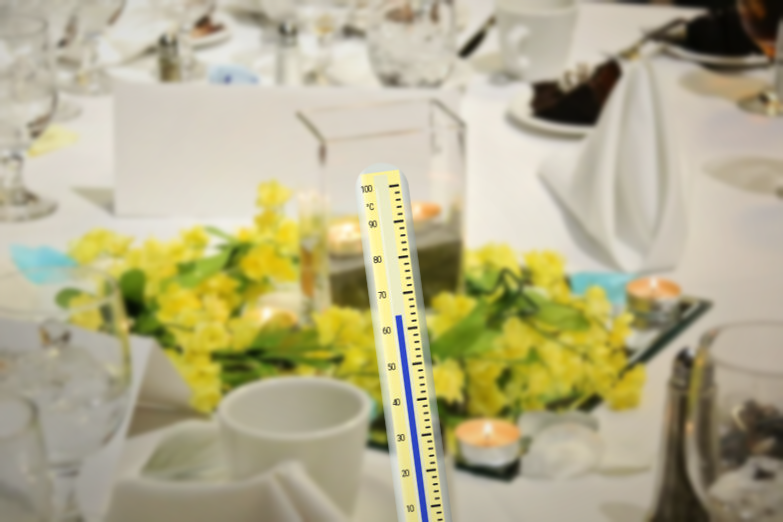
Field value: **64** °C
